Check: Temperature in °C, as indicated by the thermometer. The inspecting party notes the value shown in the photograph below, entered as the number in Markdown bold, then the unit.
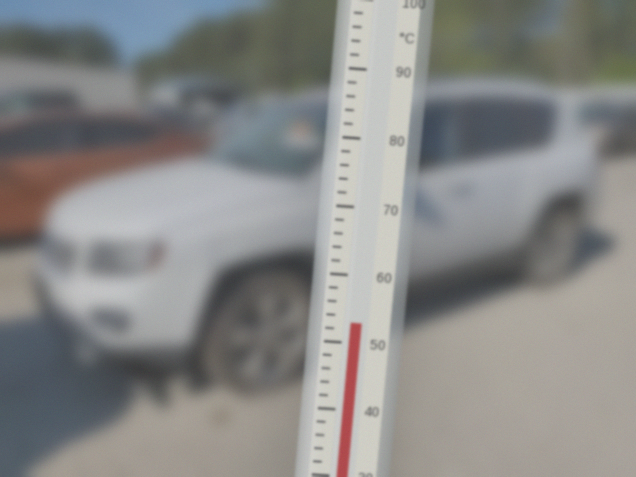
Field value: **53** °C
